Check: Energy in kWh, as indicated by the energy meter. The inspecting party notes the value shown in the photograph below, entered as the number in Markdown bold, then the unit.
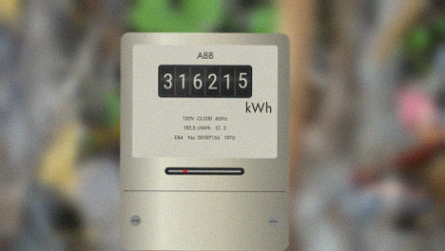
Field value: **316215** kWh
